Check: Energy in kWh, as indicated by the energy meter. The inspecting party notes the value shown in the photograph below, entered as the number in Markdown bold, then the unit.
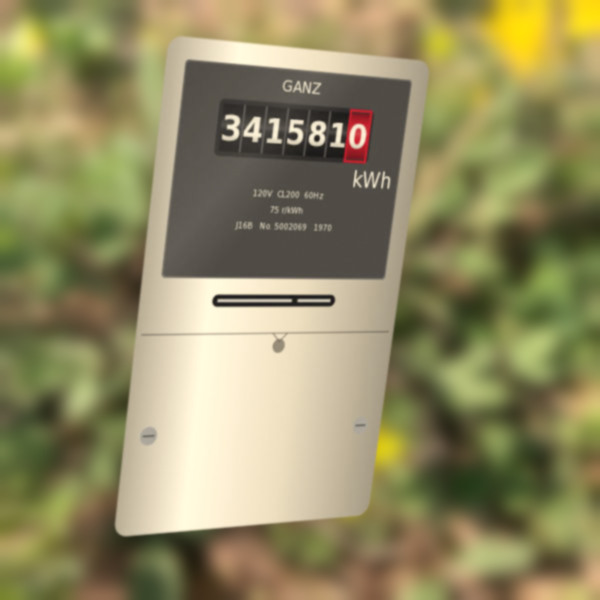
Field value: **341581.0** kWh
